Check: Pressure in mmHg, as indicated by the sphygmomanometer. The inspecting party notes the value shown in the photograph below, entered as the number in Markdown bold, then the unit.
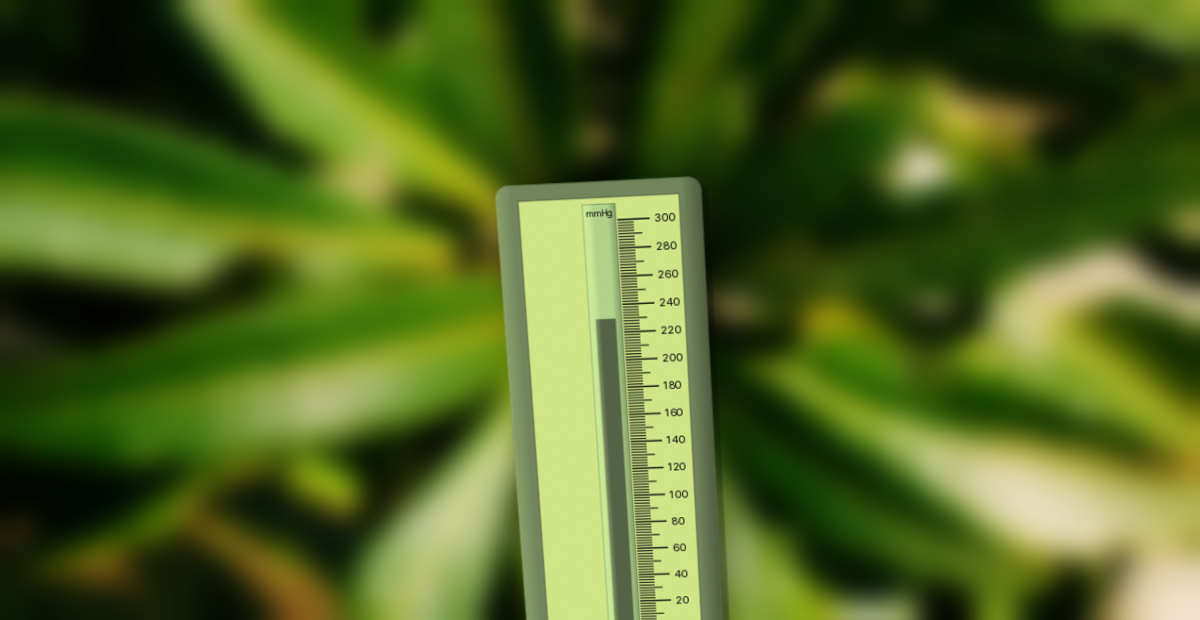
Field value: **230** mmHg
